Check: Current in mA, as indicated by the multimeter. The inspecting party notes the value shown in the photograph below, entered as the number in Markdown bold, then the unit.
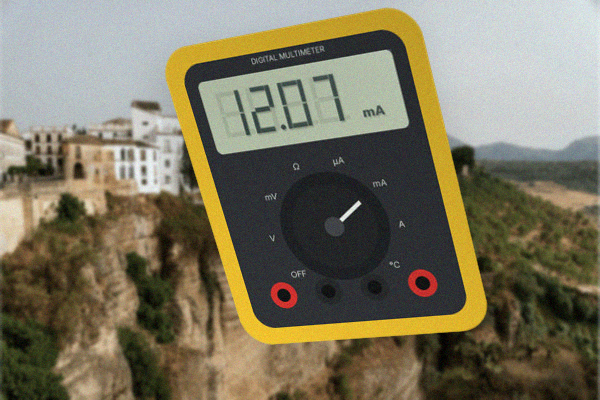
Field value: **12.07** mA
